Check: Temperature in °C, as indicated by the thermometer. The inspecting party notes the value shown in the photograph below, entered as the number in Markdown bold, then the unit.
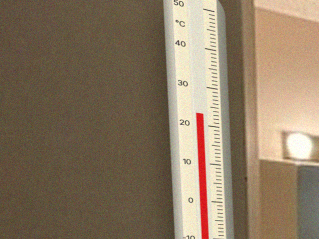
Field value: **23** °C
